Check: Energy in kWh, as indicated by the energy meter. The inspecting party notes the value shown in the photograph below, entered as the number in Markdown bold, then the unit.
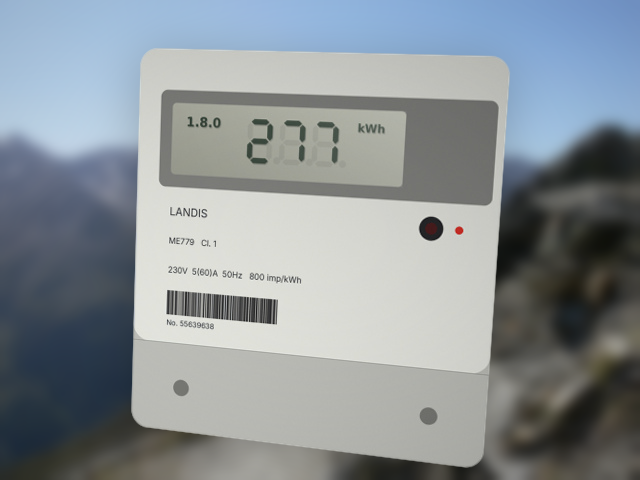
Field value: **277** kWh
